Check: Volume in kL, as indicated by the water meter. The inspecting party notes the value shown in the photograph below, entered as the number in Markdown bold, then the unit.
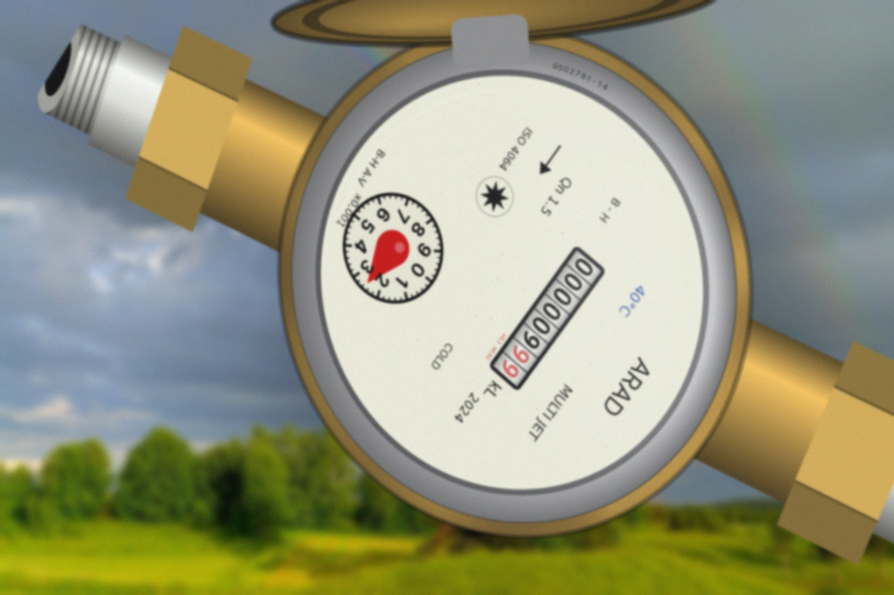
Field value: **9.992** kL
